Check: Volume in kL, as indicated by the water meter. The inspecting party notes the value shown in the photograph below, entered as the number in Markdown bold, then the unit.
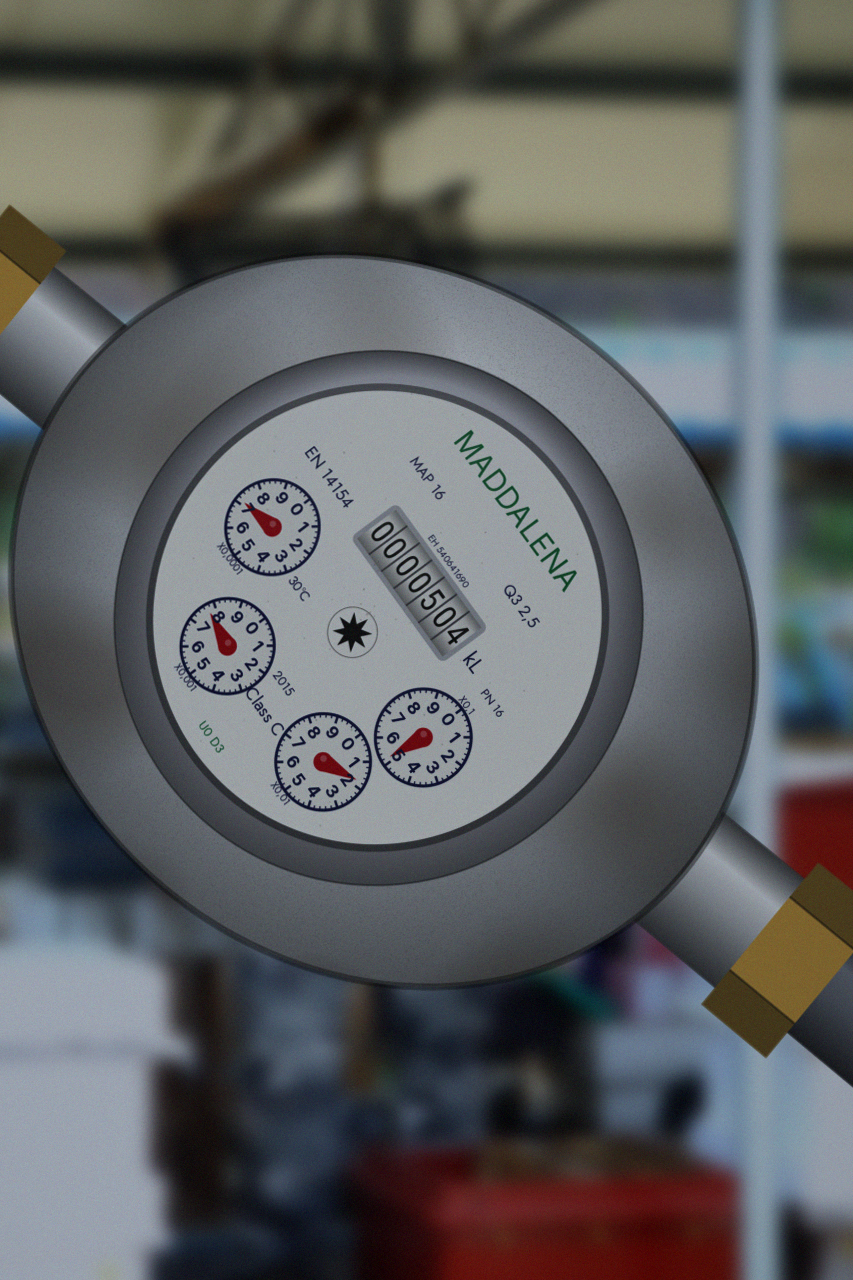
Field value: **504.5177** kL
